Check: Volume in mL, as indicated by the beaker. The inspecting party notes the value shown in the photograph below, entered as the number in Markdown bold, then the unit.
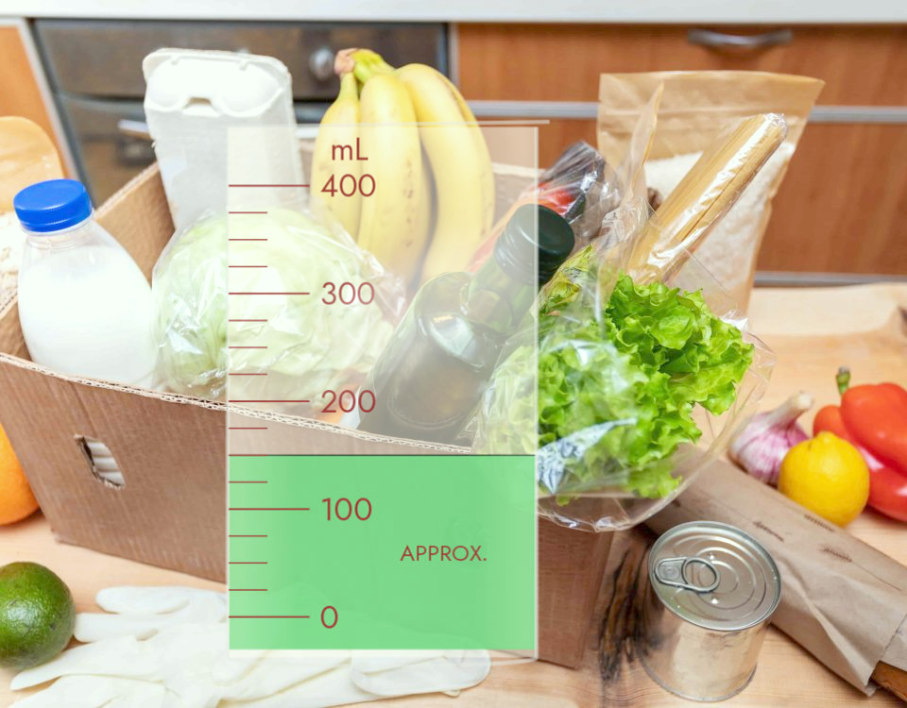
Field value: **150** mL
